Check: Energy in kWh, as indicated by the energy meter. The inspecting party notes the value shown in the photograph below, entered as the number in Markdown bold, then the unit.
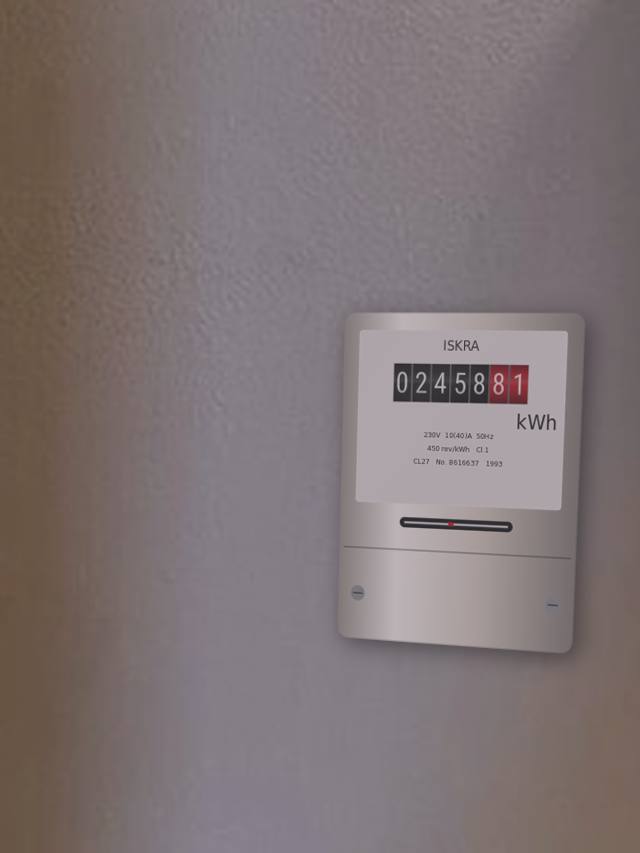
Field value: **2458.81** kWh
